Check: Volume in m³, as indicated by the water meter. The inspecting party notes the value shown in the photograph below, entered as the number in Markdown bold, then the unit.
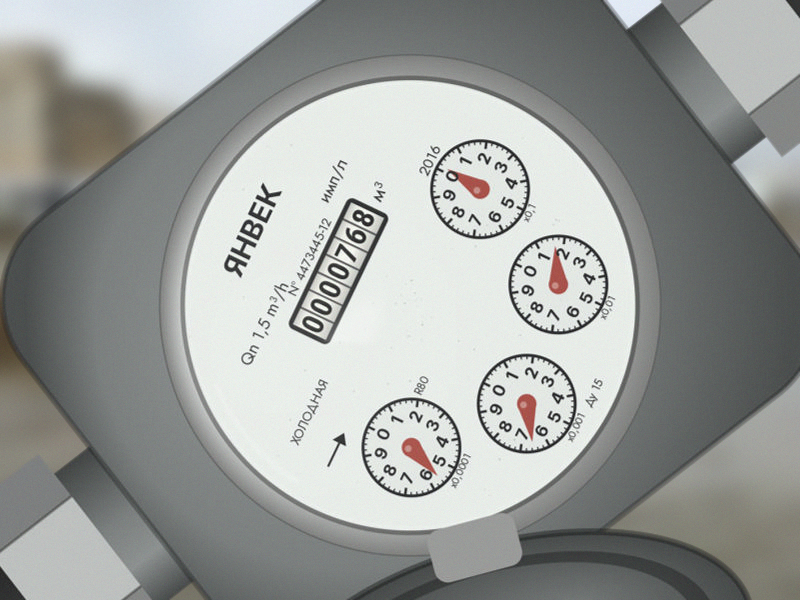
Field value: **768.0165** m³
